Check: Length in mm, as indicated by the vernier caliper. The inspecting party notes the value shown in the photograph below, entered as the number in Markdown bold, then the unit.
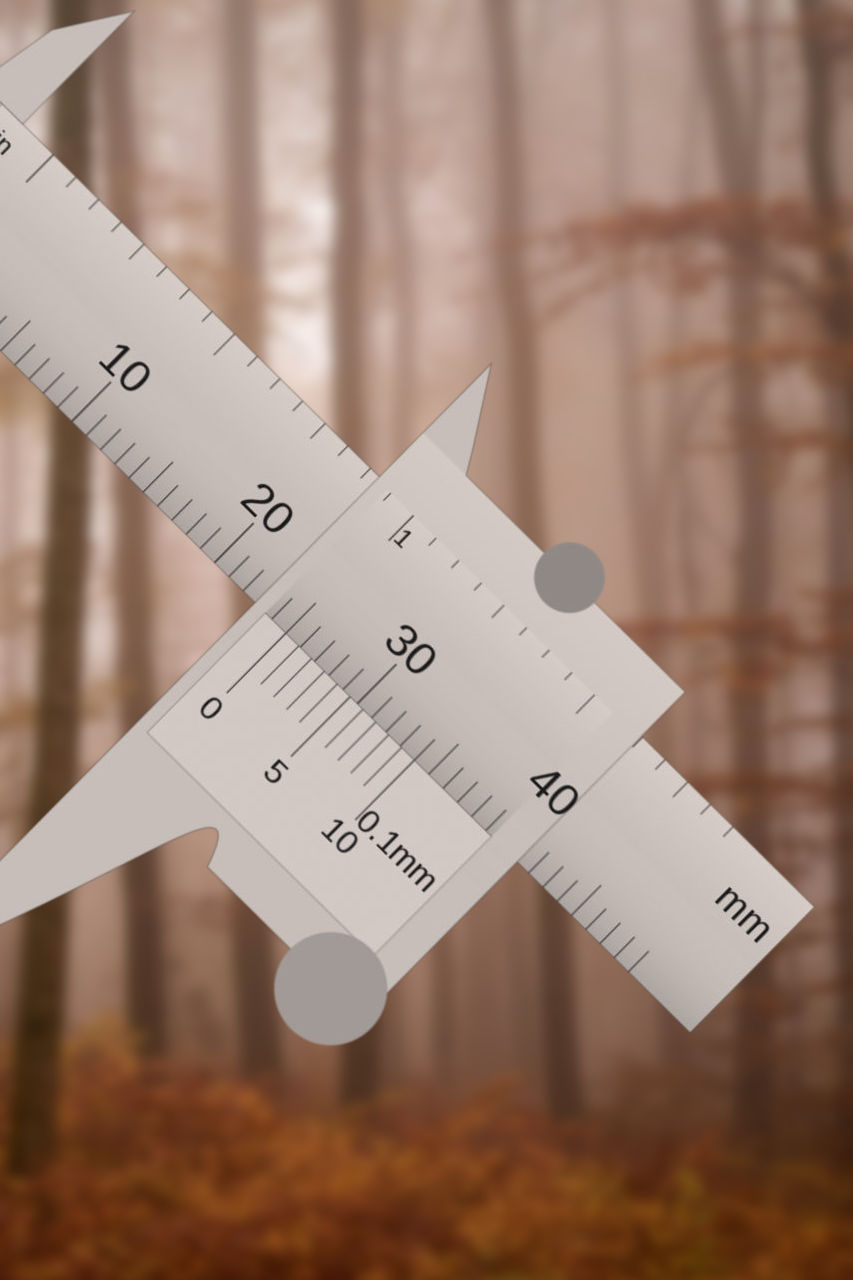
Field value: **25.0** mm
